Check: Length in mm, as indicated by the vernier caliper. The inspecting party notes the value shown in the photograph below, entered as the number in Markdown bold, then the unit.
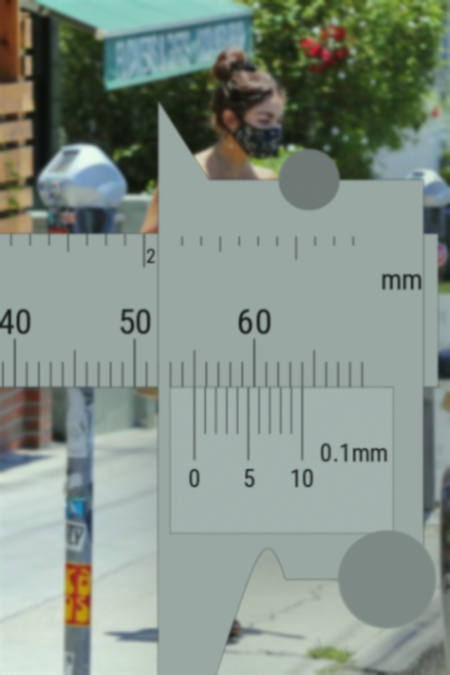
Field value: **55.0** mm
